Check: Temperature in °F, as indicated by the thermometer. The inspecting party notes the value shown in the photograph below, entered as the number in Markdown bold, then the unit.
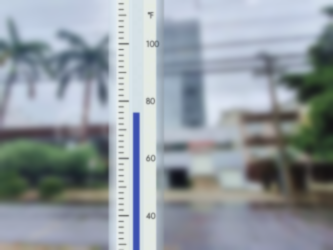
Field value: **76** °F
